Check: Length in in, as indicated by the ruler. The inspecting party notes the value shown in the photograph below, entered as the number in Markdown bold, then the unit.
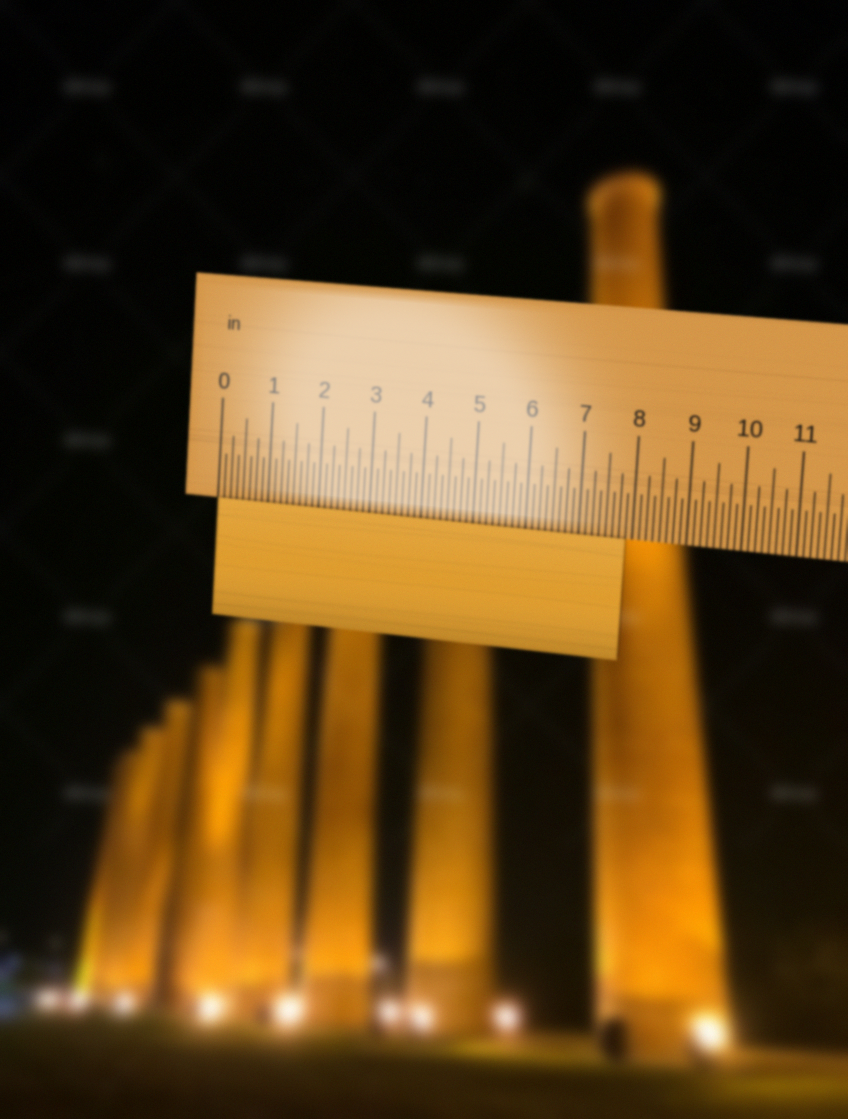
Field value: **7.875** in
